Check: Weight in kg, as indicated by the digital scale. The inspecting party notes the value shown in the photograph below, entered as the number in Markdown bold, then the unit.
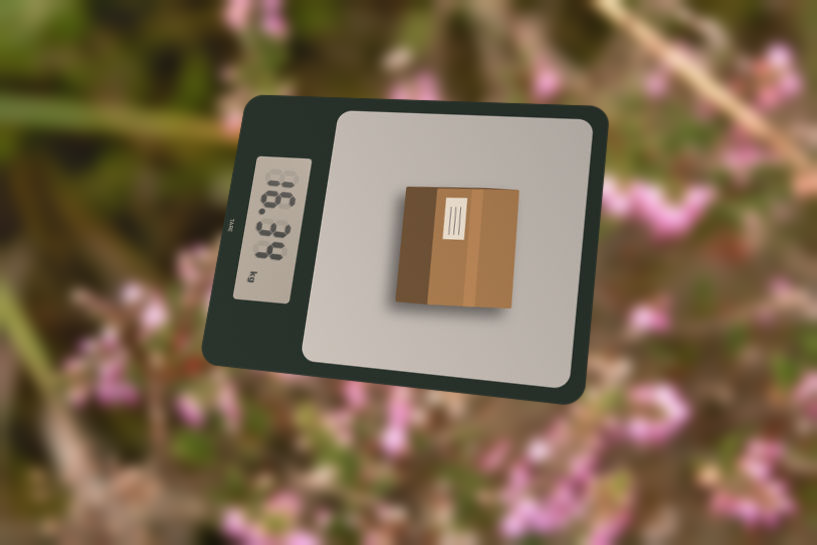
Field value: **16.34** kg
